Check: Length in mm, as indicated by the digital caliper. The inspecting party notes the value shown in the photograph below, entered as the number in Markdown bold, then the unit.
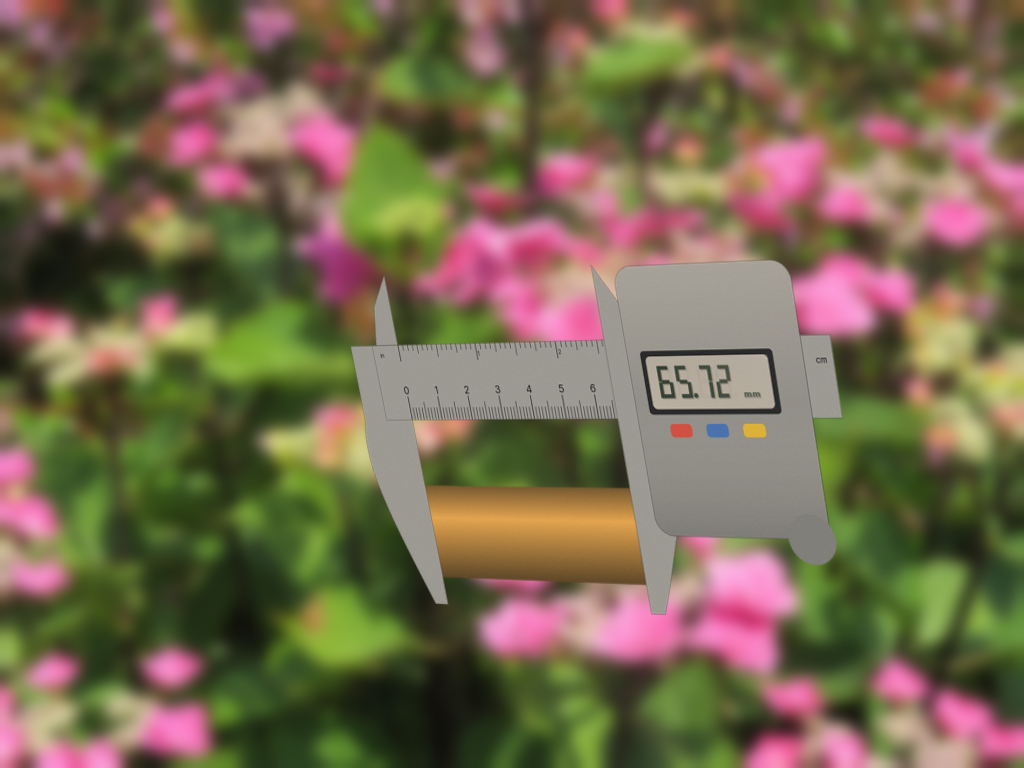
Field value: **65.72** mm
